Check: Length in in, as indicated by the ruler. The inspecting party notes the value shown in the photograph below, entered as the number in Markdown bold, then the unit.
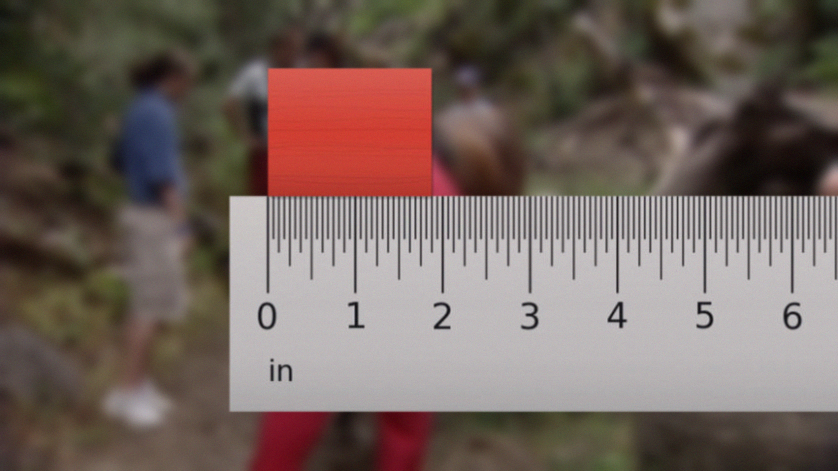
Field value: **1.875** in
